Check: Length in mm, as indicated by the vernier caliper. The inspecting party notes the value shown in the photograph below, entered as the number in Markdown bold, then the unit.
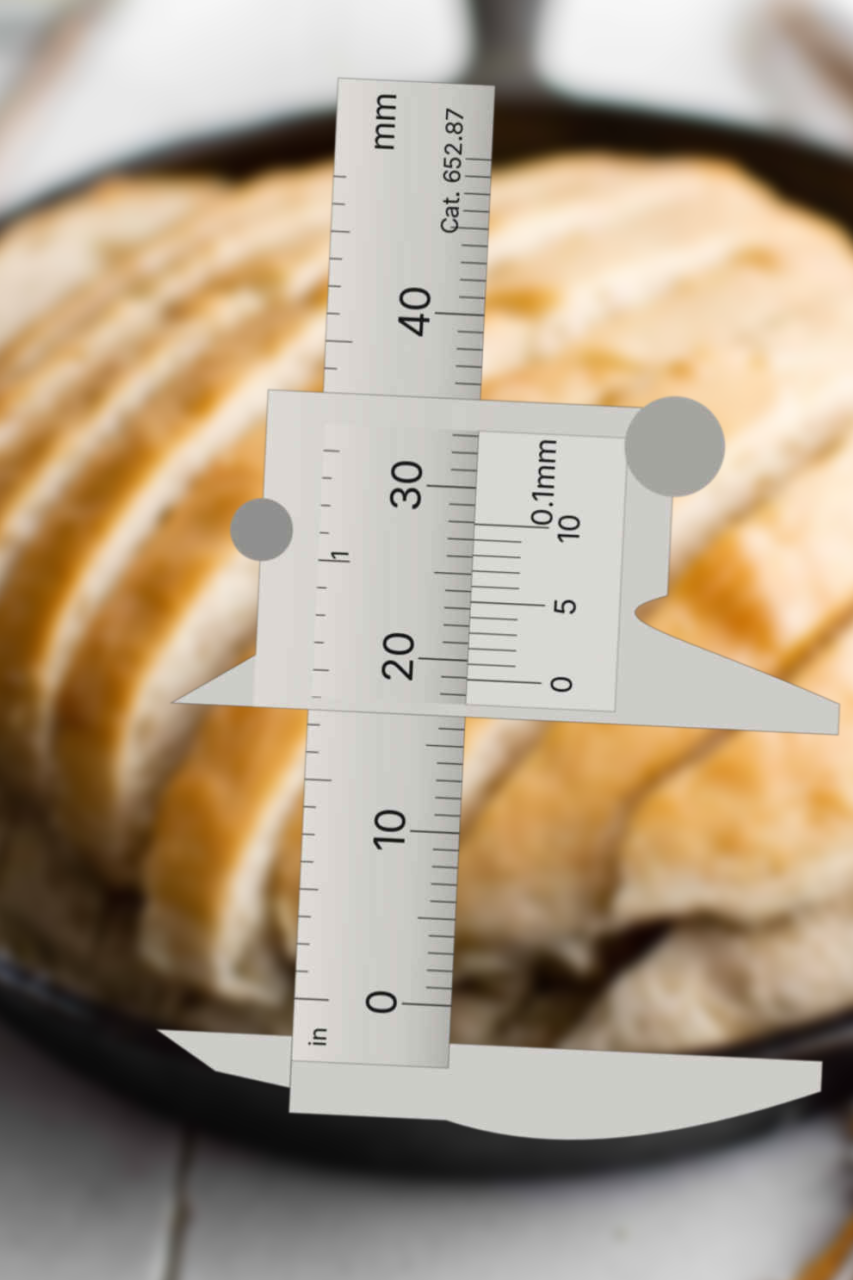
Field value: **18.9** mm
